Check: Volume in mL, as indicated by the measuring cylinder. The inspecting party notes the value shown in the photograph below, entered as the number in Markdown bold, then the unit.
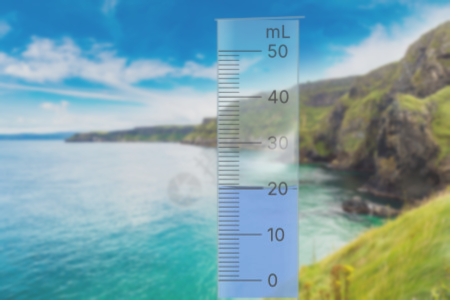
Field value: **20** mL
